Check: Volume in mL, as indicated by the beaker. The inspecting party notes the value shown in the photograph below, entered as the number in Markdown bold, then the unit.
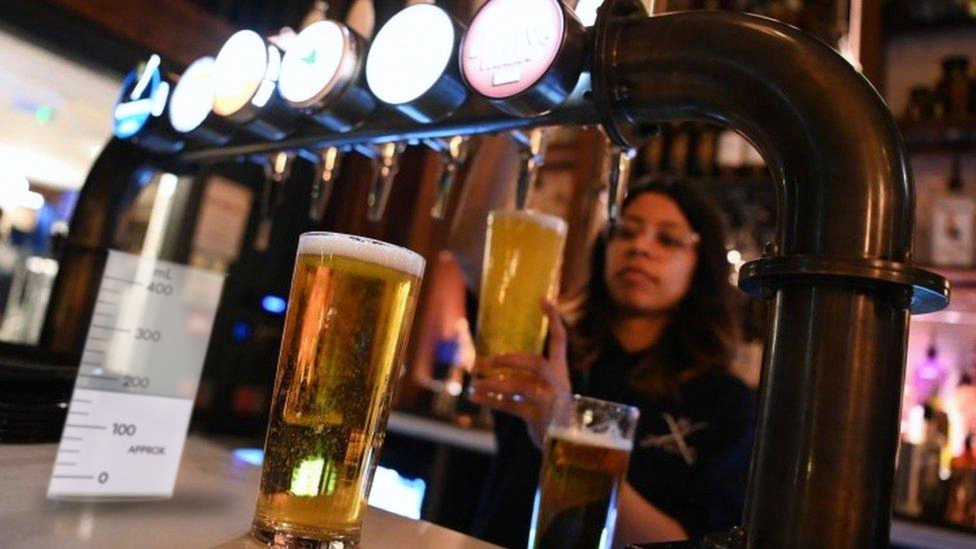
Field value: **175** mL
